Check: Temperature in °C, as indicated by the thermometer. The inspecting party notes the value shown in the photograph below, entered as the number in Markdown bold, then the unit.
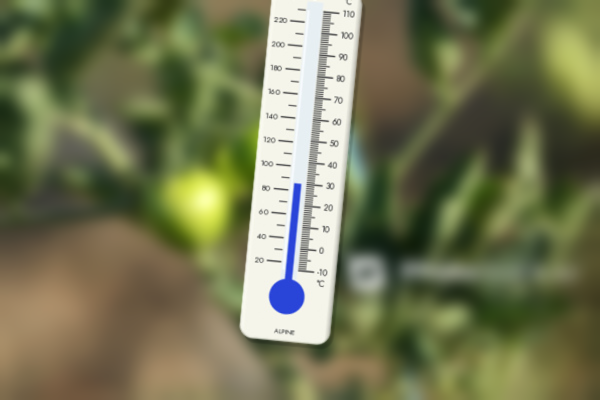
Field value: **30** °C
